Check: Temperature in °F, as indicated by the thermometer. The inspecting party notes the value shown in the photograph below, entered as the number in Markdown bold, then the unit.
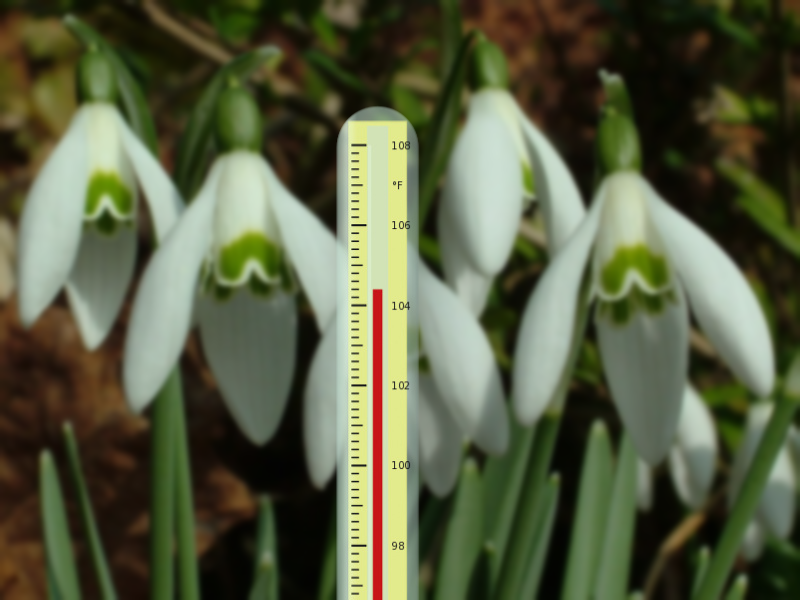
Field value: **104.4** °F
